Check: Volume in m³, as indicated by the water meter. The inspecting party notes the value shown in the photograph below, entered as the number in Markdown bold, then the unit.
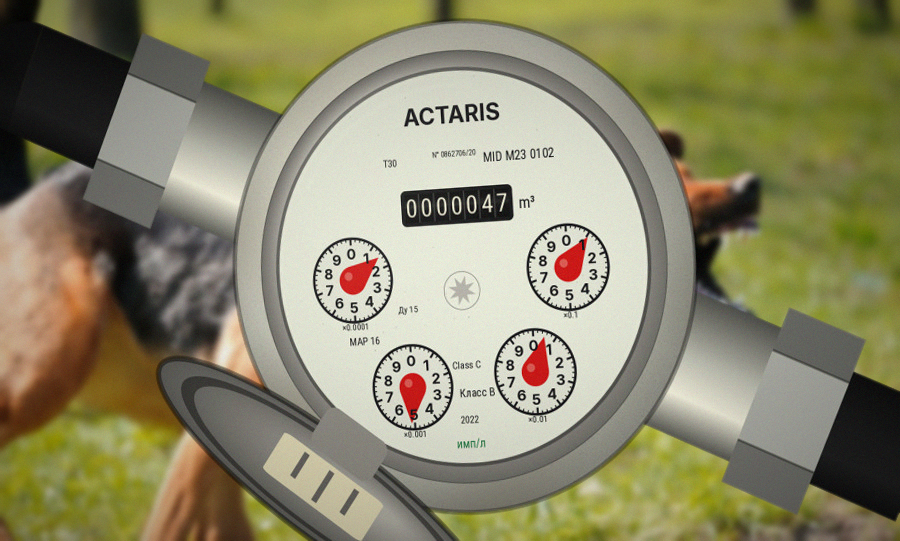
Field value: **47.1051** m³
